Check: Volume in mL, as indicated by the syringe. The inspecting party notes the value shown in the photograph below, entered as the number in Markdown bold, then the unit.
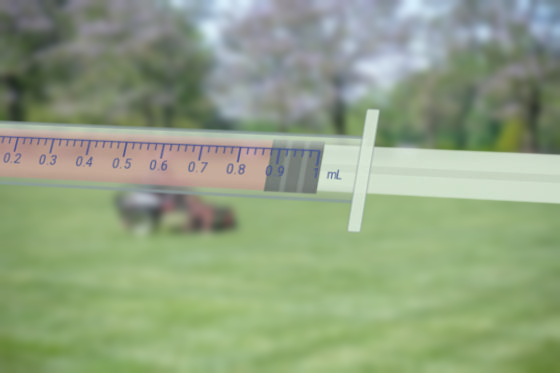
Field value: **0.88** mL
